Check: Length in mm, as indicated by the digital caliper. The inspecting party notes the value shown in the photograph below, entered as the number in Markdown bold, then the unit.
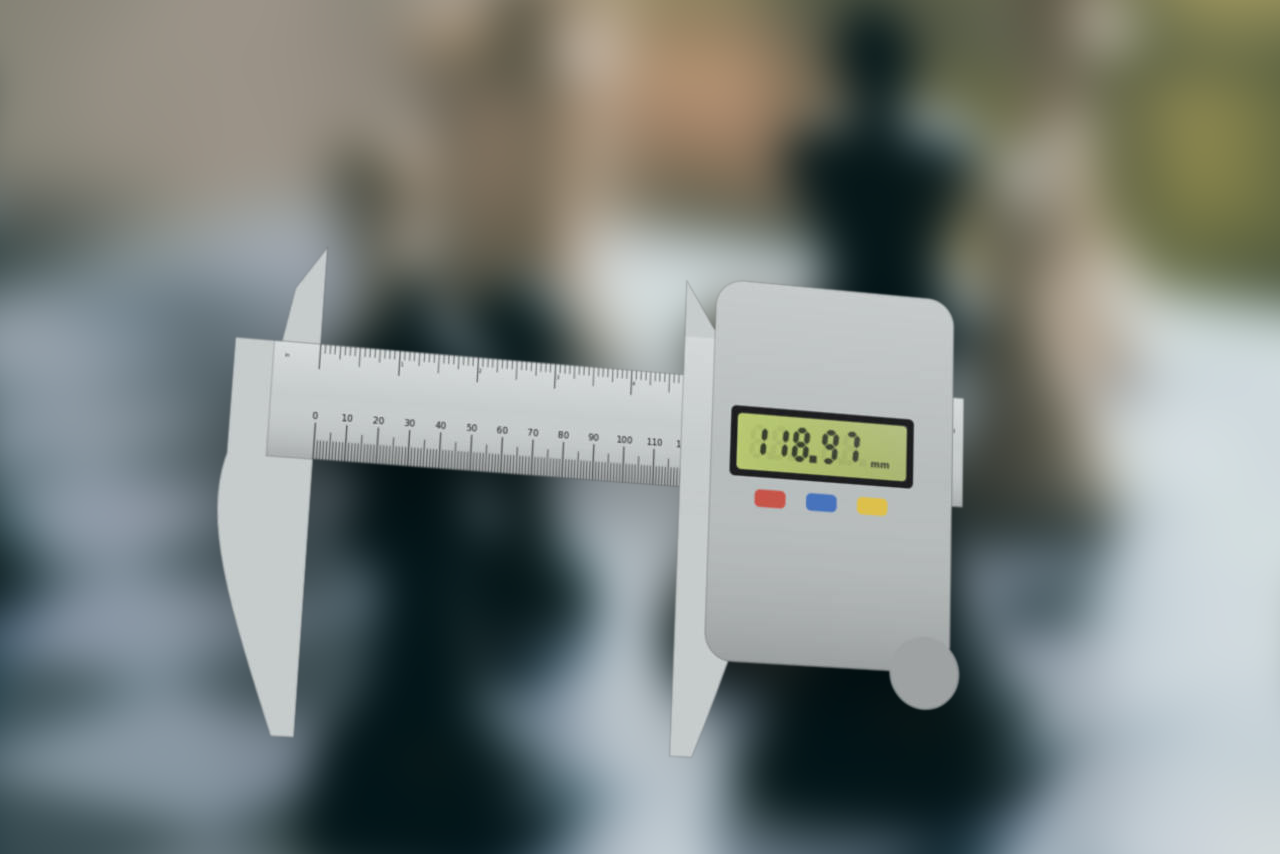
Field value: **118.97** mm
